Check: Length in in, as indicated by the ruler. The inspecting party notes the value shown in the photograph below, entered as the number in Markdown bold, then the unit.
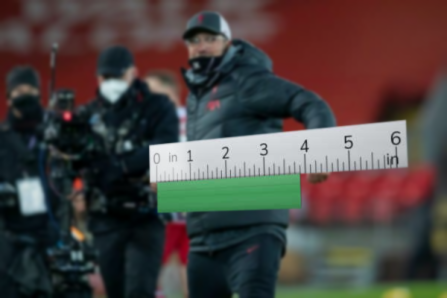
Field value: **3.875** in
